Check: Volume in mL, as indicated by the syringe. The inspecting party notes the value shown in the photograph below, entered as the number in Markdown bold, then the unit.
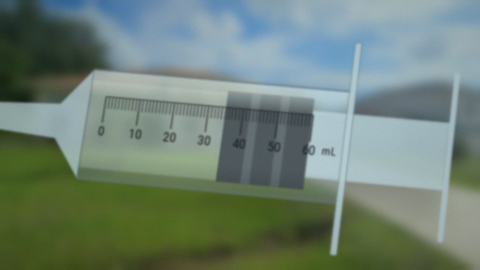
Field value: **35** mL
